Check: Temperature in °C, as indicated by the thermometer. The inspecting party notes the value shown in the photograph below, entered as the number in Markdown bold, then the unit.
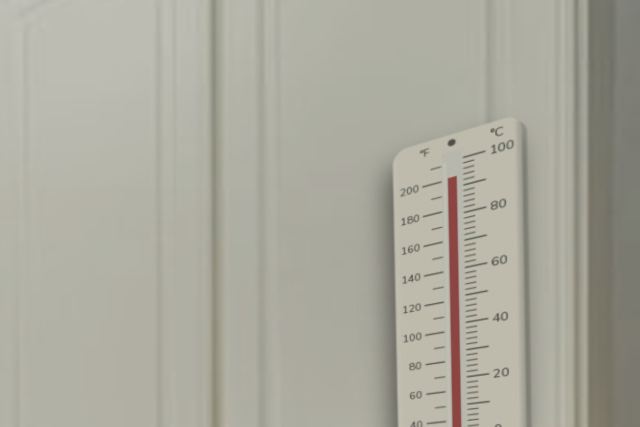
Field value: **94** °C
